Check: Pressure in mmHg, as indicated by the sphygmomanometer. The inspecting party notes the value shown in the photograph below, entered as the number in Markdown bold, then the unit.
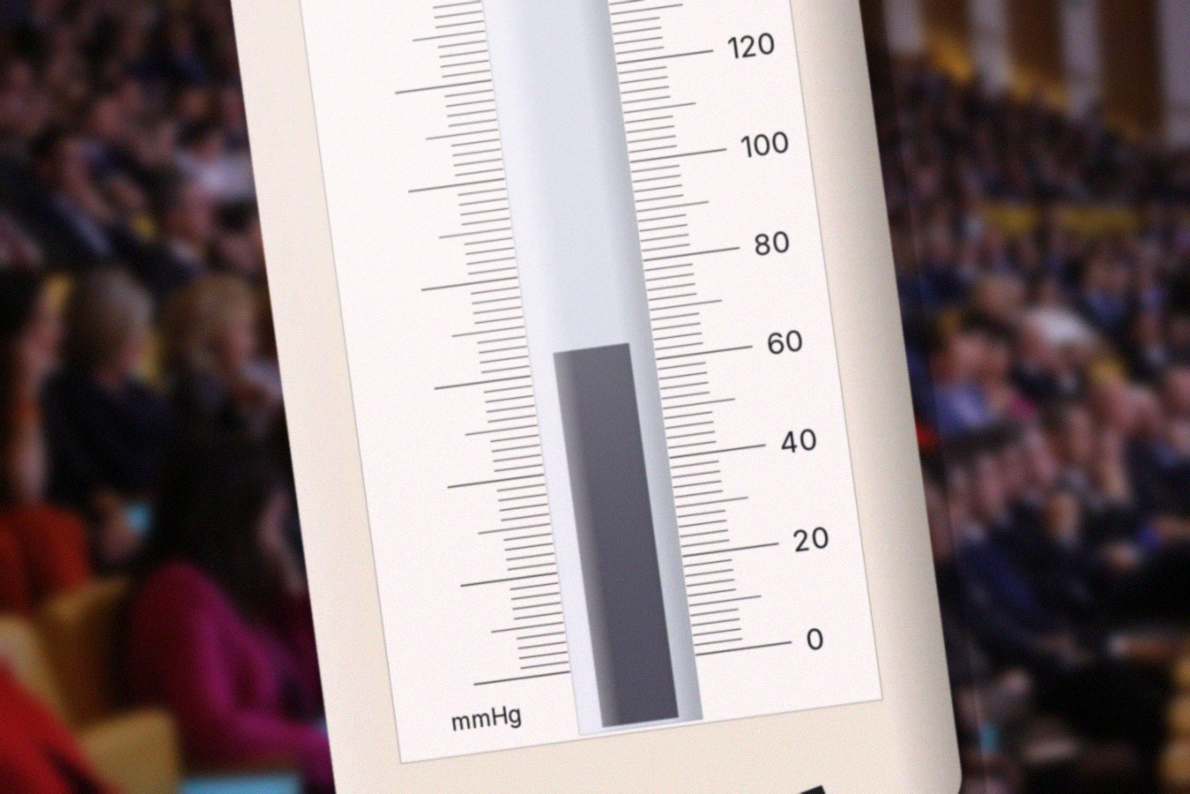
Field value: **64** mmHg
